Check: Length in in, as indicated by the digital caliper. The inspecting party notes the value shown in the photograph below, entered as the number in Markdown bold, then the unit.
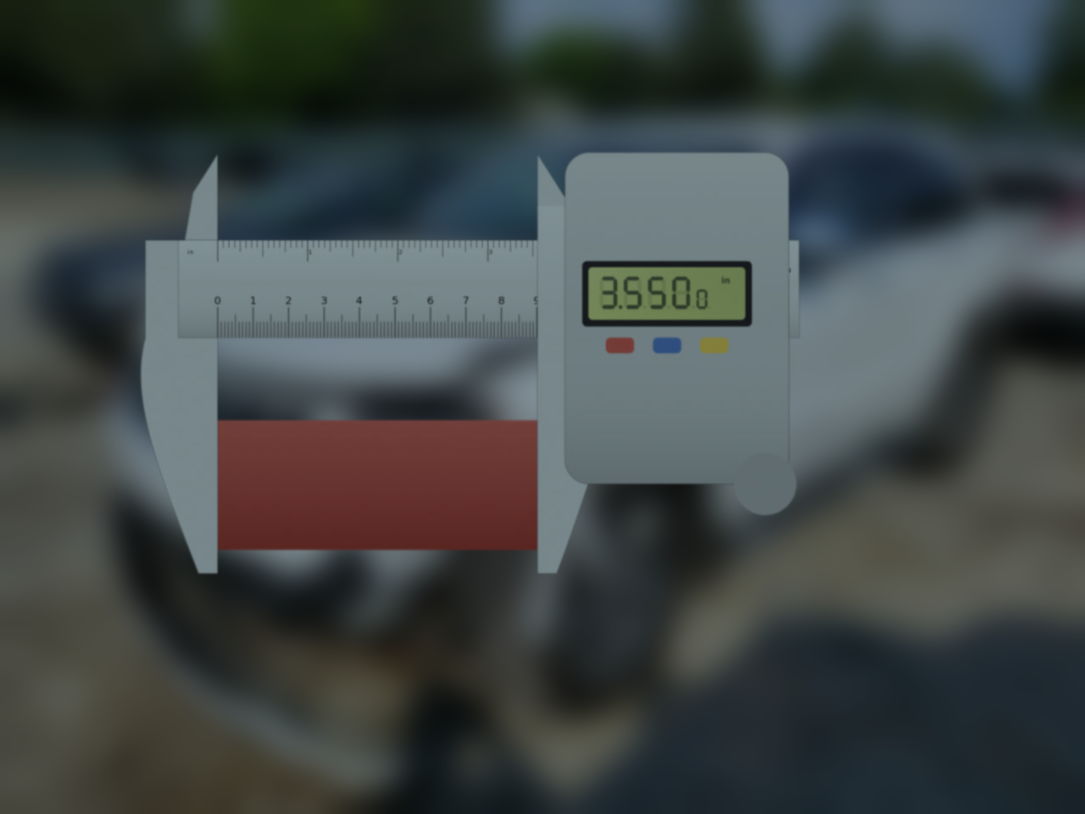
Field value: **3.5500** in
